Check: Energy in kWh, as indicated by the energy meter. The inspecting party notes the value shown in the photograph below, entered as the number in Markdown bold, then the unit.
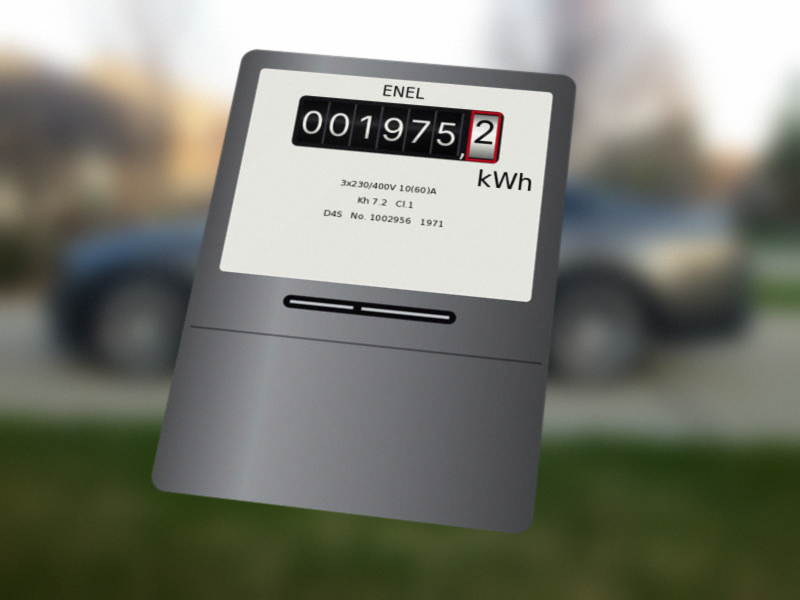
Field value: **1975.2** kWh
